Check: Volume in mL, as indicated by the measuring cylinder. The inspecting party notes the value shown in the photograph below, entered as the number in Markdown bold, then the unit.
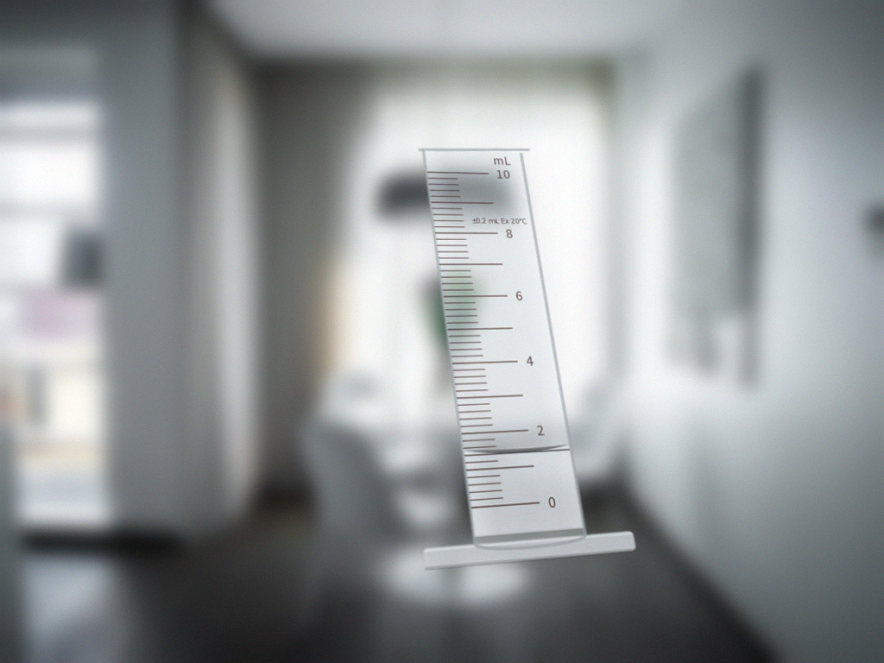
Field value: **1.4** mL
